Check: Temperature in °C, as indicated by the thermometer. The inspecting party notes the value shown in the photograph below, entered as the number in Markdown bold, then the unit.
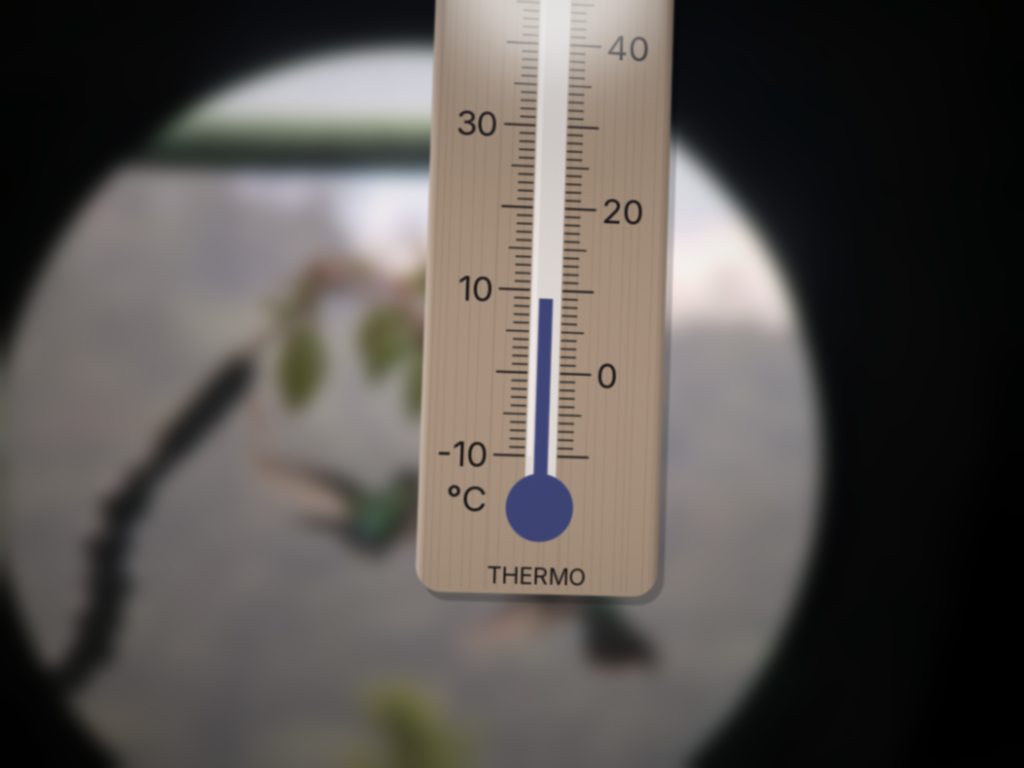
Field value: **9** °C
